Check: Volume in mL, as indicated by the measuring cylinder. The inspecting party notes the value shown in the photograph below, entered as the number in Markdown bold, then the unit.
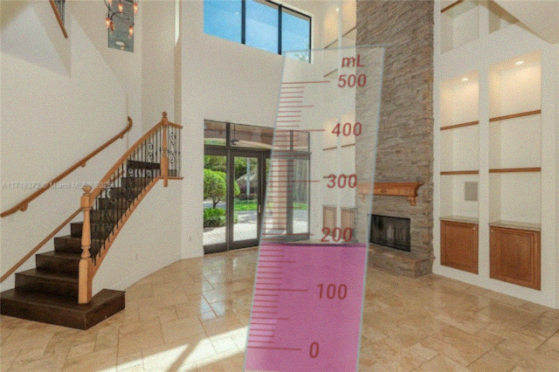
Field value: **180** mL
